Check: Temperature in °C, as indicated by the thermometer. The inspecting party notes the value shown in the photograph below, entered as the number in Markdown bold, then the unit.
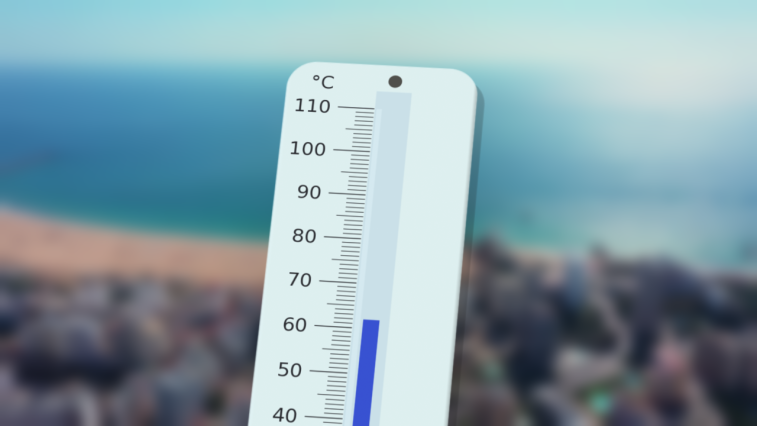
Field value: **62** °C
